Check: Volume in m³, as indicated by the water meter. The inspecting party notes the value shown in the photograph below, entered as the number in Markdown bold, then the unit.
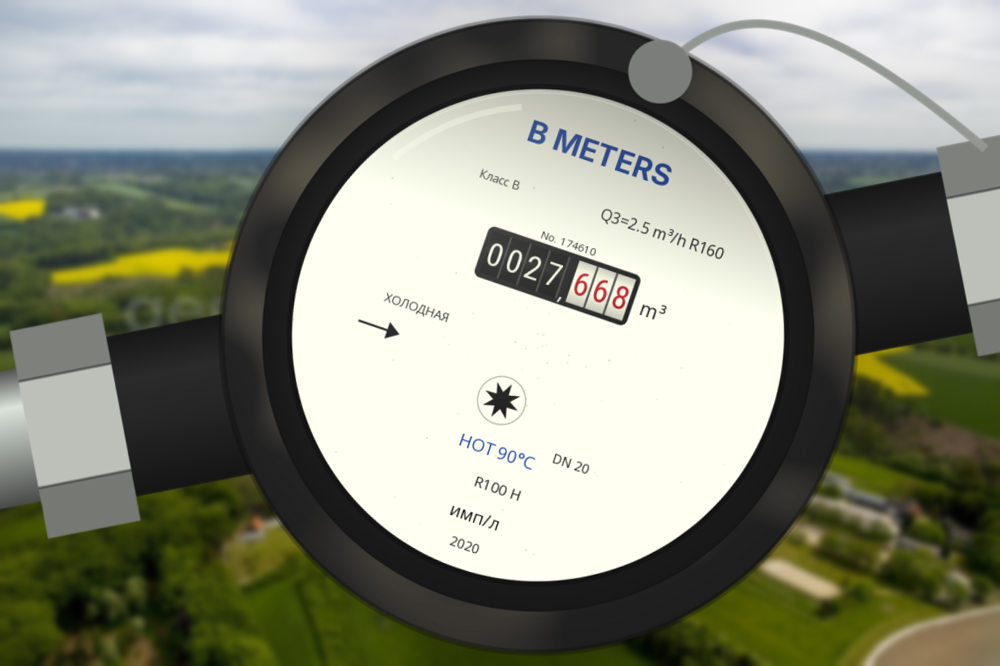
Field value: **27.668** m³
